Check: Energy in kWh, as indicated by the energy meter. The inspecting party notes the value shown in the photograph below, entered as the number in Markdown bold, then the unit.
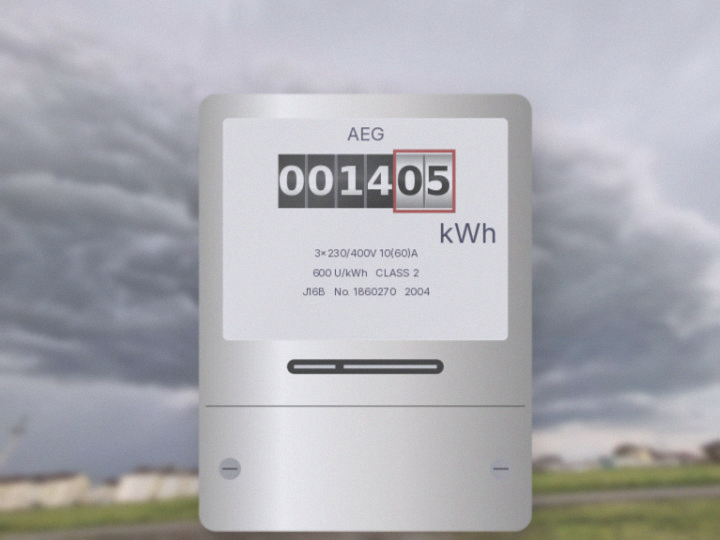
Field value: **14.05** kWh
